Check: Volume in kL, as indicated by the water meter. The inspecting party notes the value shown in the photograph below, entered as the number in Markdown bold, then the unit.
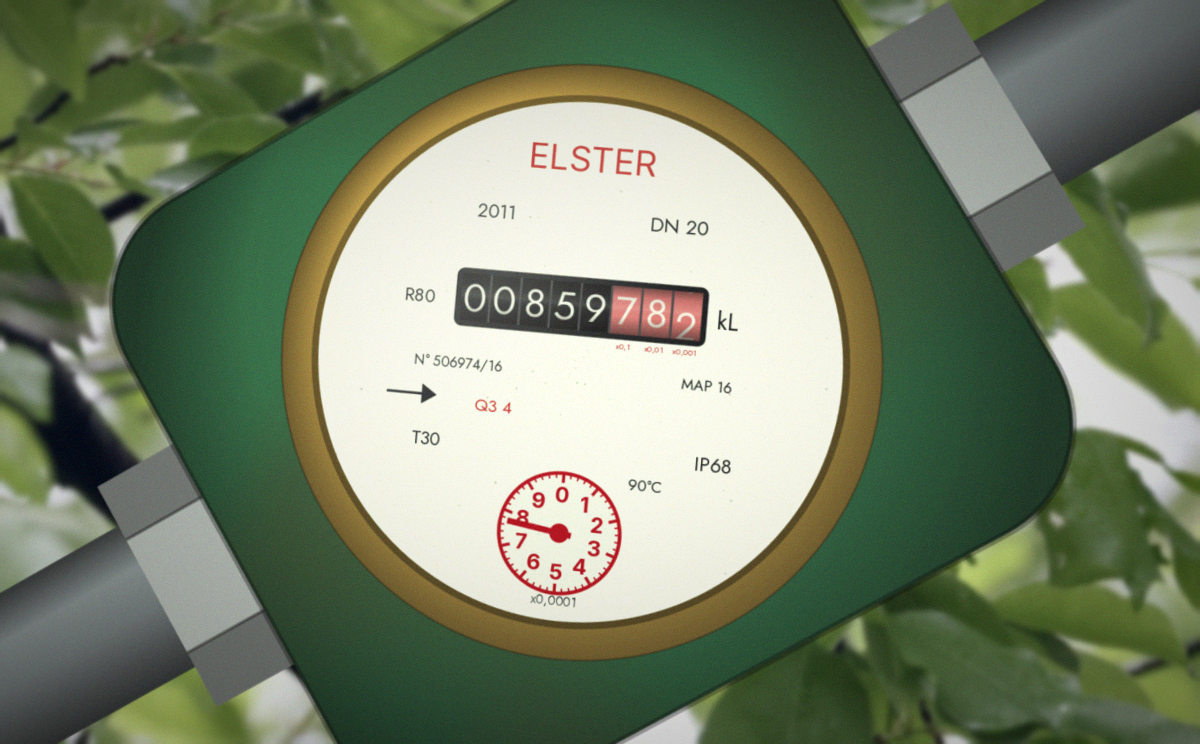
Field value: **859.7817** kL
